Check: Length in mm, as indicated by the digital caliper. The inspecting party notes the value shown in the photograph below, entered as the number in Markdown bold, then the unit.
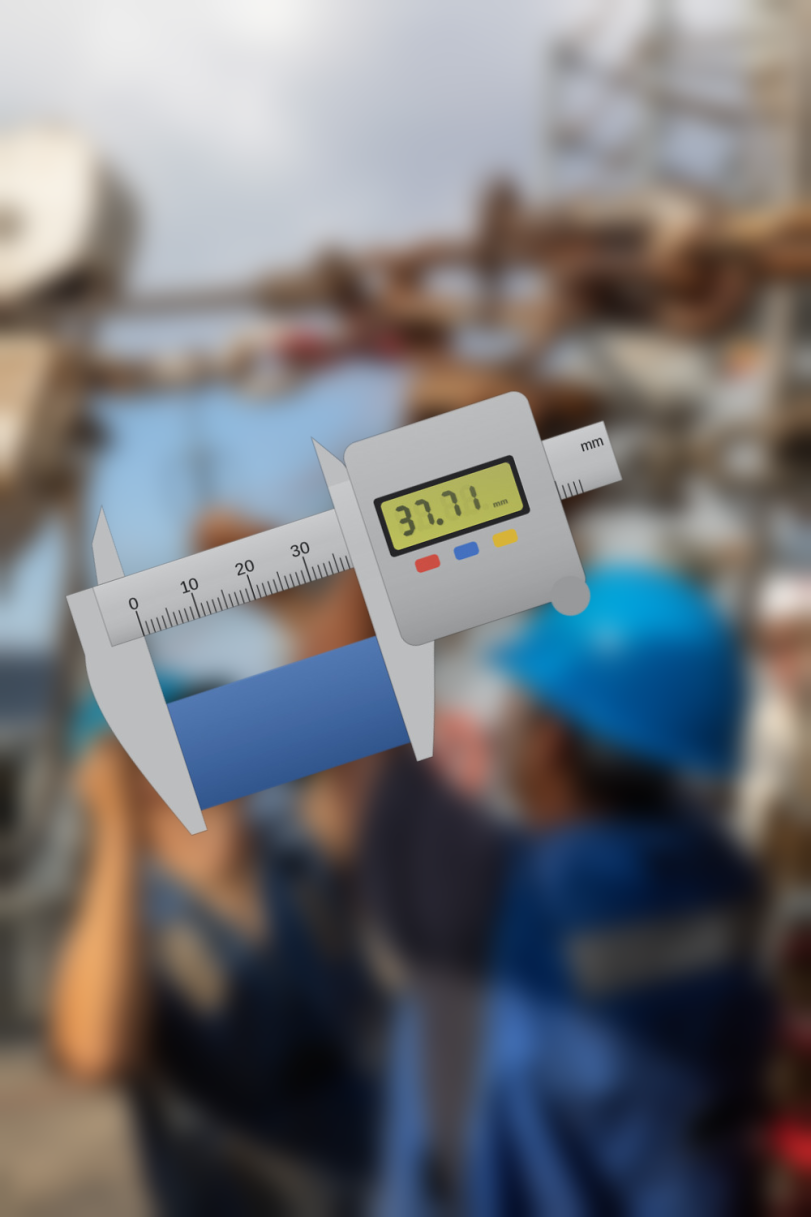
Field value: **37.71** mm
